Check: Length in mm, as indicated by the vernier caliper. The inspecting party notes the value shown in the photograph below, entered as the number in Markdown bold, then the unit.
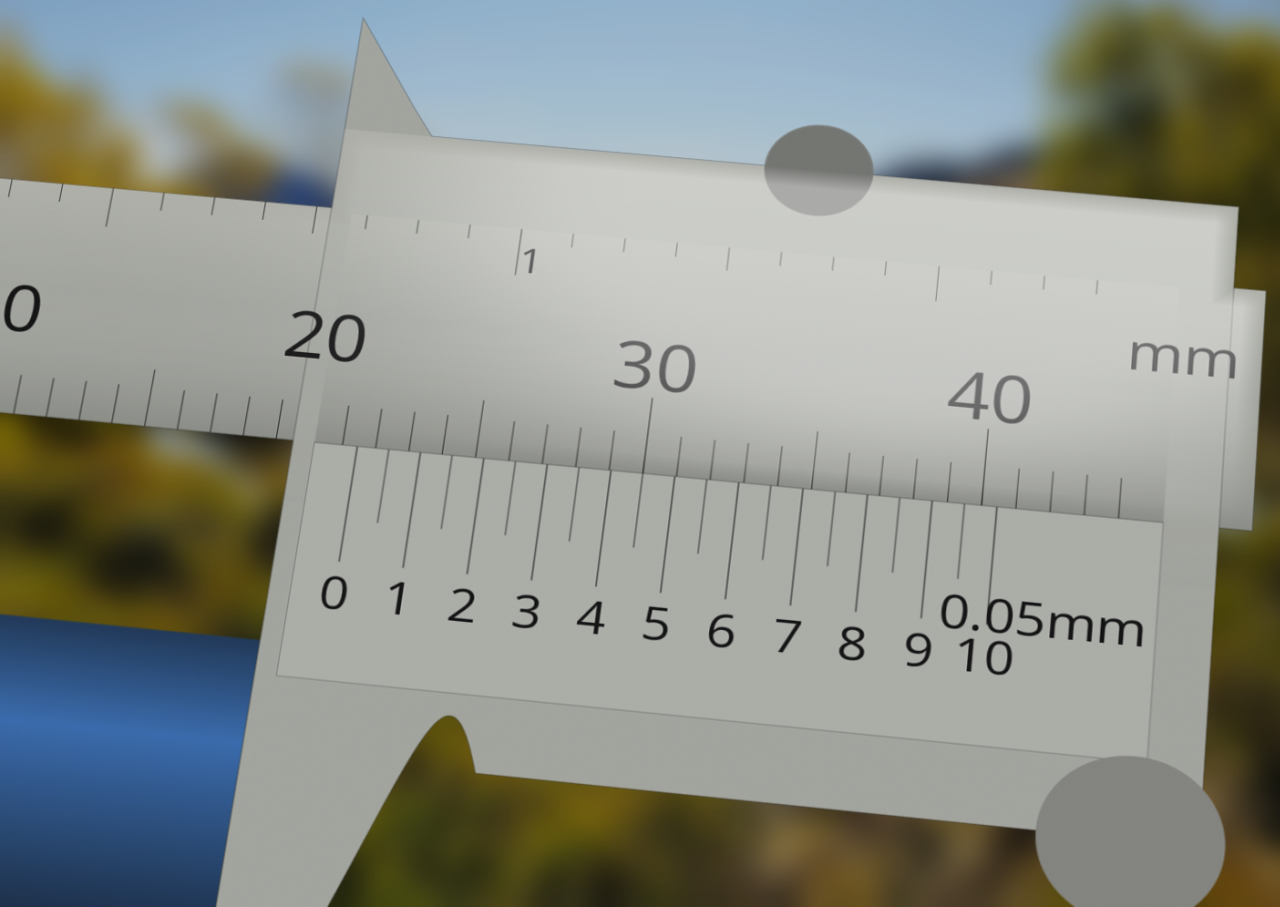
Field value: **21.45** mm
